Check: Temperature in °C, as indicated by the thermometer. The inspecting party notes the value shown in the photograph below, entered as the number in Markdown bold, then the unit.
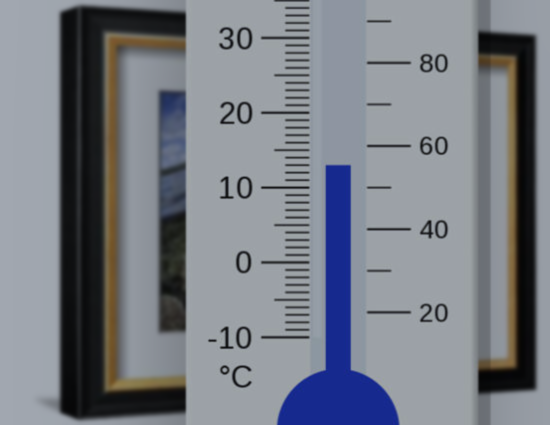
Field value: **13** °C
